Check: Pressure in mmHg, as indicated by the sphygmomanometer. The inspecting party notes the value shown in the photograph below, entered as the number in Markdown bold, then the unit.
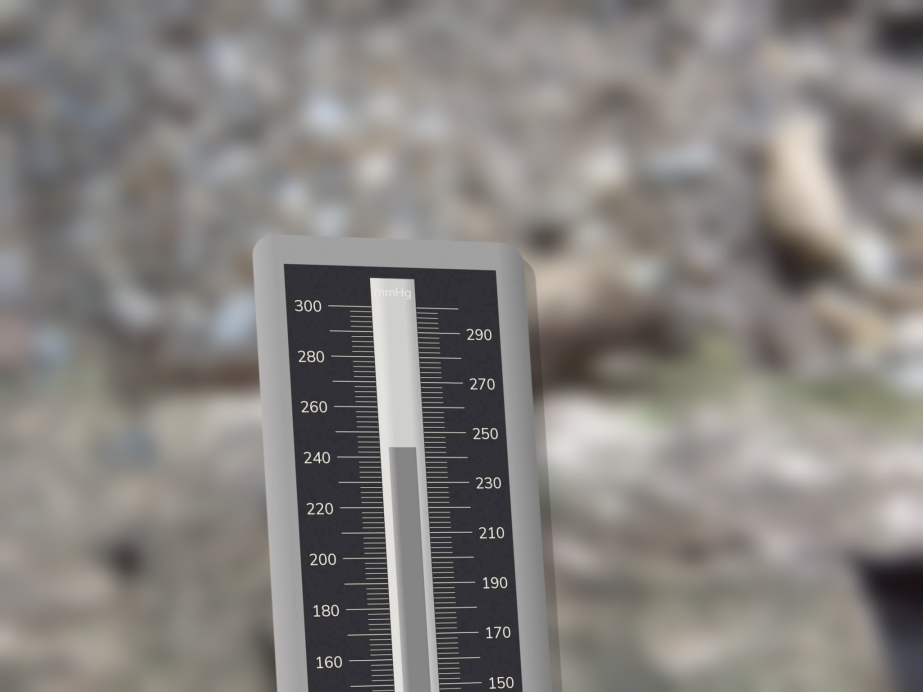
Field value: **244** mmHg
